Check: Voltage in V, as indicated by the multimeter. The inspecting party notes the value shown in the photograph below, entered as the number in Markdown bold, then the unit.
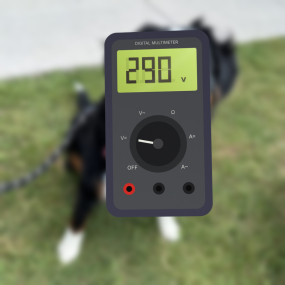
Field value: **290** V
